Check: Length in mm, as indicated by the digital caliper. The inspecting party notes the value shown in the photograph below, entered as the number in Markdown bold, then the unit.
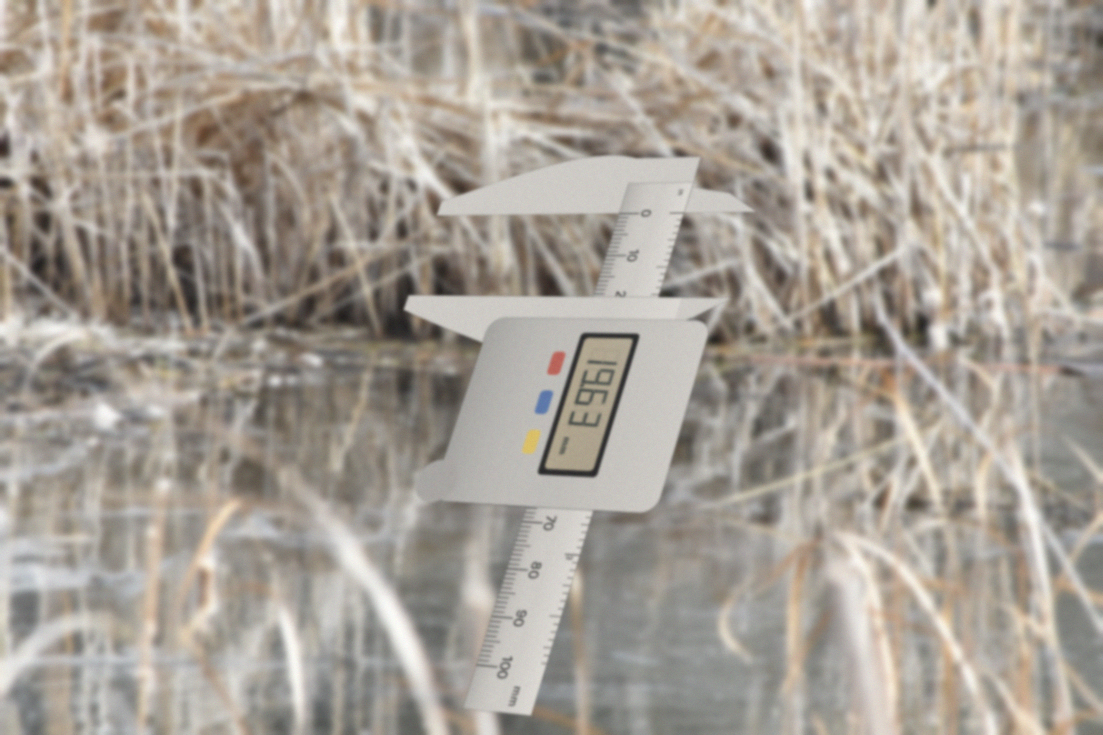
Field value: **19.63** mm
